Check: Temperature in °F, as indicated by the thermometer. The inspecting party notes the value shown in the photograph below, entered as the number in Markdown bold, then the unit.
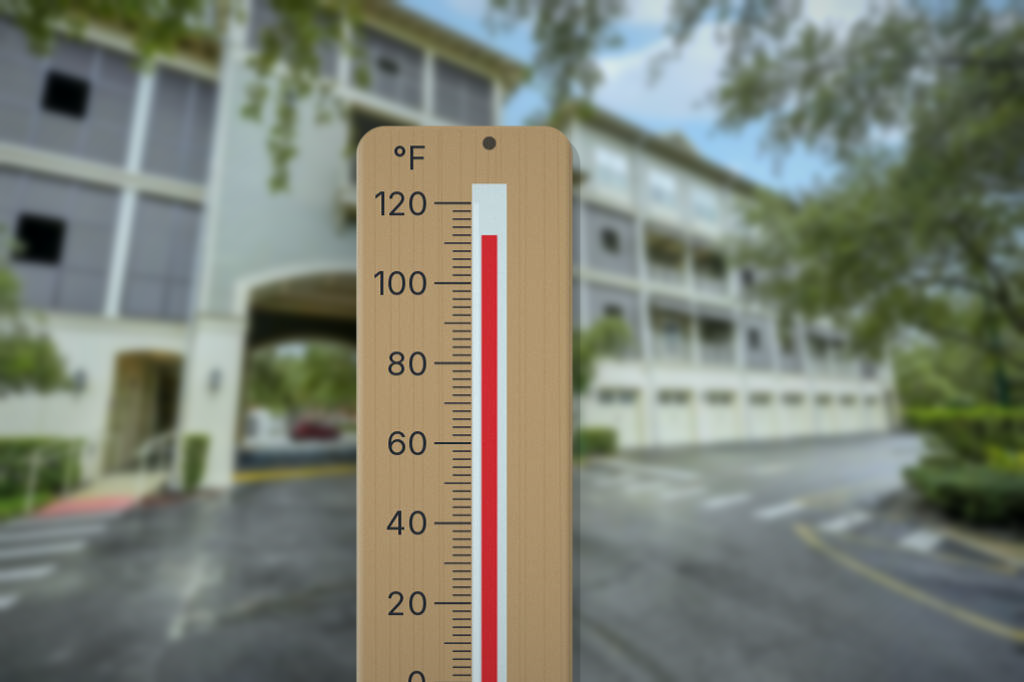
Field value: **112** °F
